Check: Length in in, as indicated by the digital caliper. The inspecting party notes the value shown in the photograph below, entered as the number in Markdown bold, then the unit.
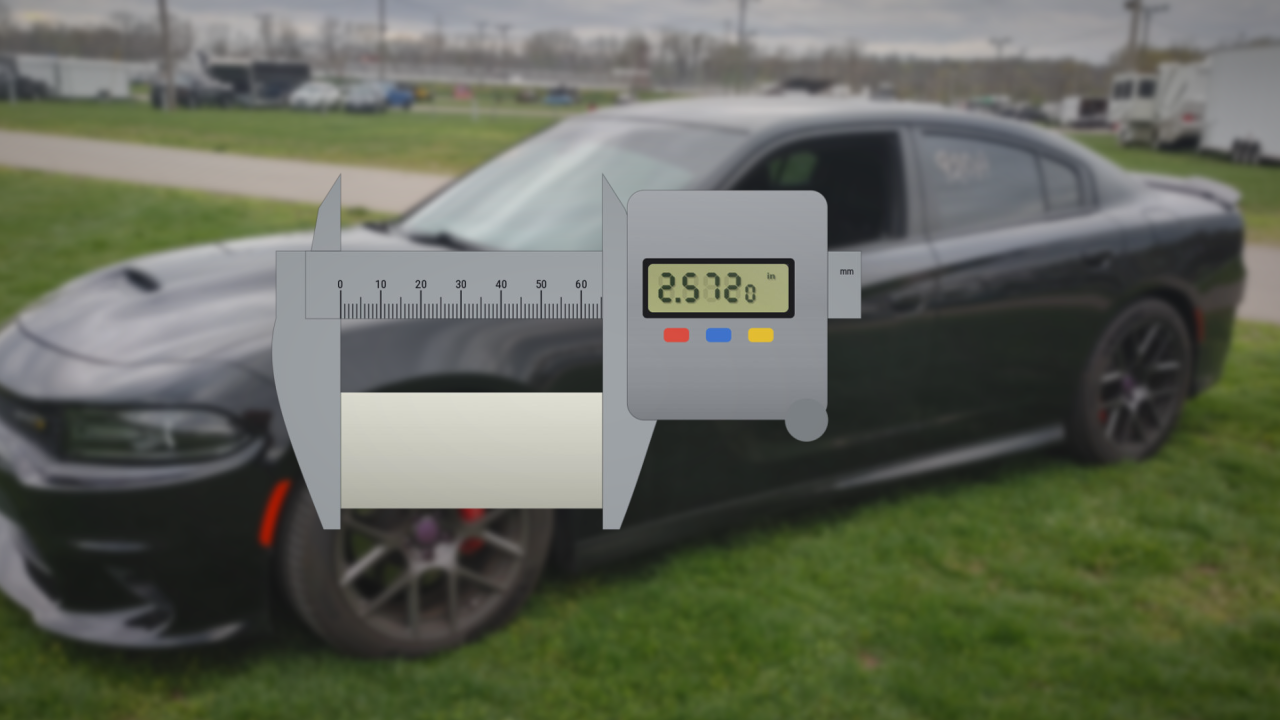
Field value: **2.5720** in
